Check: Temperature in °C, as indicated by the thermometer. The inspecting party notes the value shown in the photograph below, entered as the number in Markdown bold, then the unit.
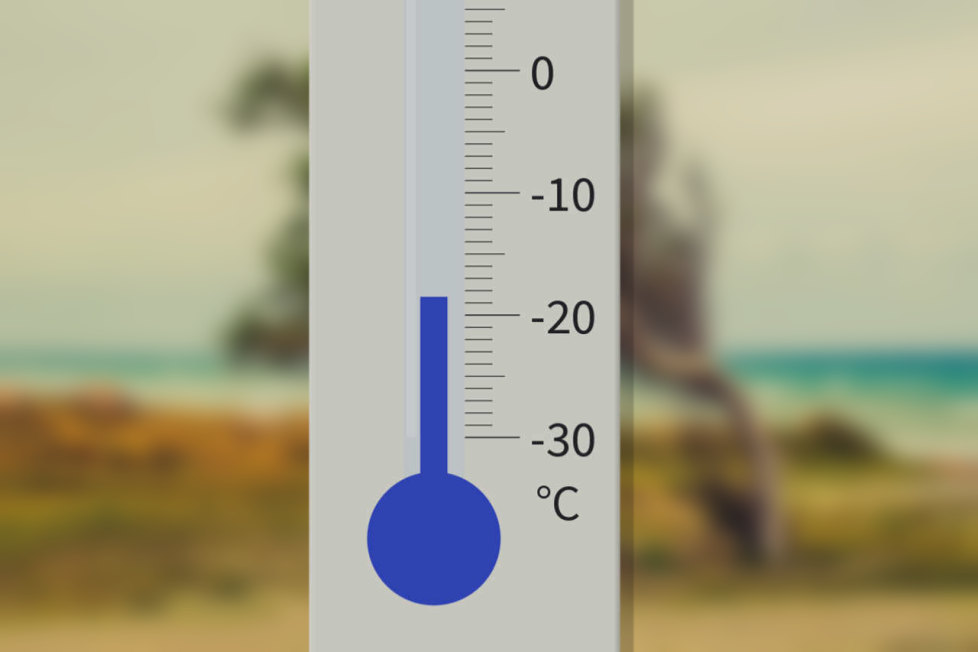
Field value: **-18.5** °C
